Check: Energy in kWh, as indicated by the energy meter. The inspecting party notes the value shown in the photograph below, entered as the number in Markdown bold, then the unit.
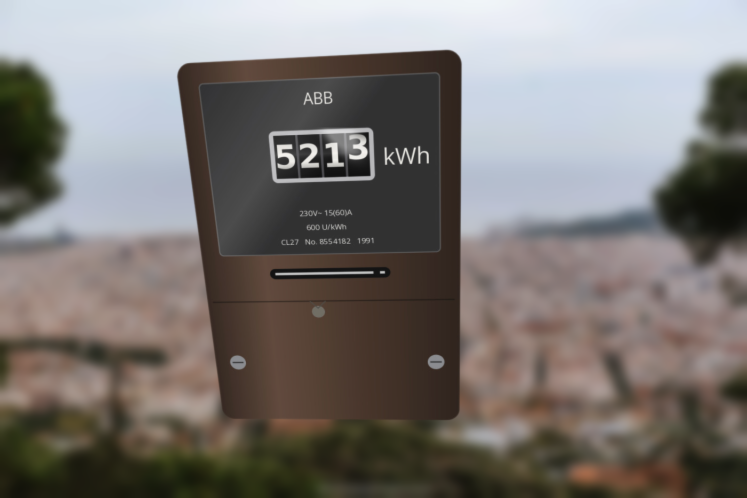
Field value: **5213** kWh
